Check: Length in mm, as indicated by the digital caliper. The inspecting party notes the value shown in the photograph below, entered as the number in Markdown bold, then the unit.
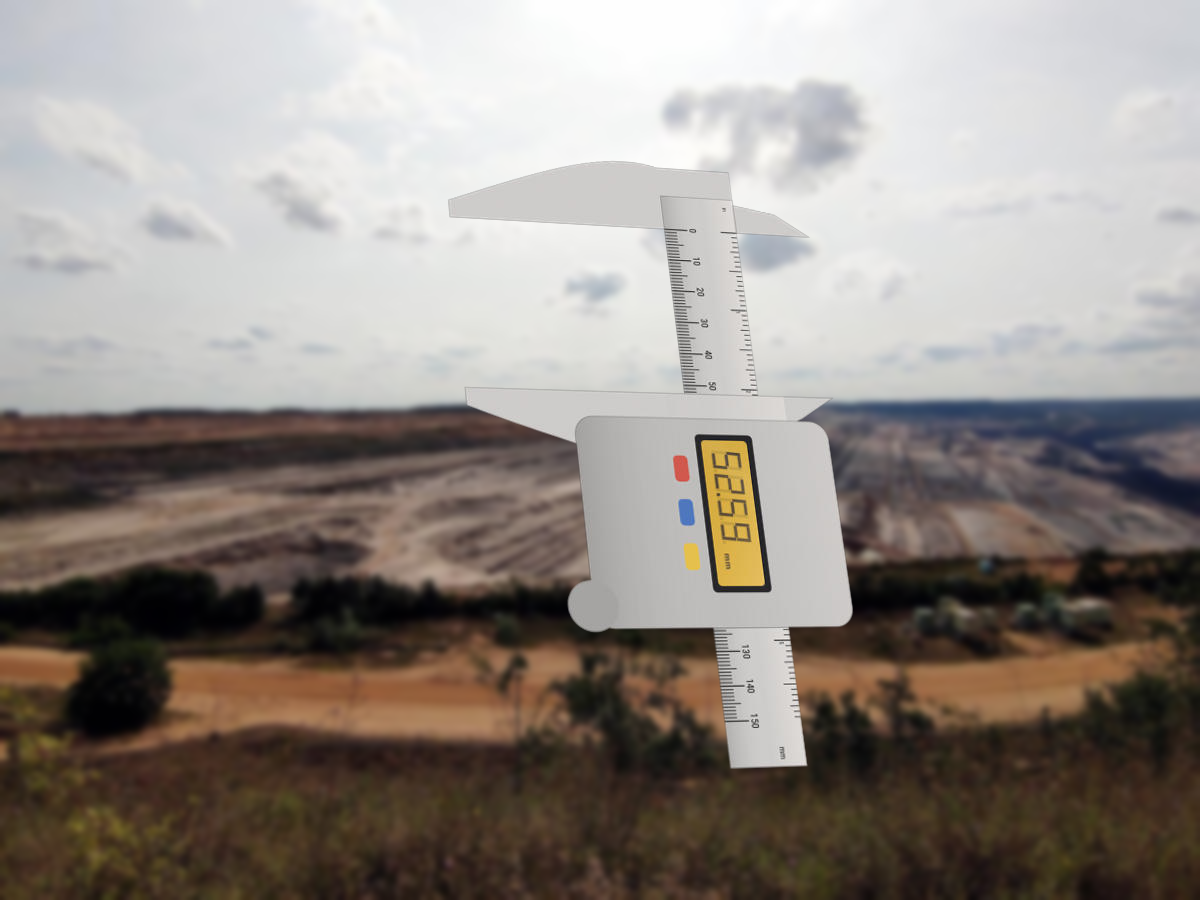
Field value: **52.59** mm
